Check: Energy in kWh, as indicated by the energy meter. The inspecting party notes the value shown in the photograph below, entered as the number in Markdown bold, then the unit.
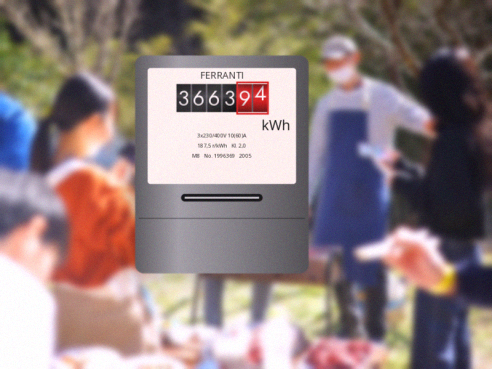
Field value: **3663.94** kWh
